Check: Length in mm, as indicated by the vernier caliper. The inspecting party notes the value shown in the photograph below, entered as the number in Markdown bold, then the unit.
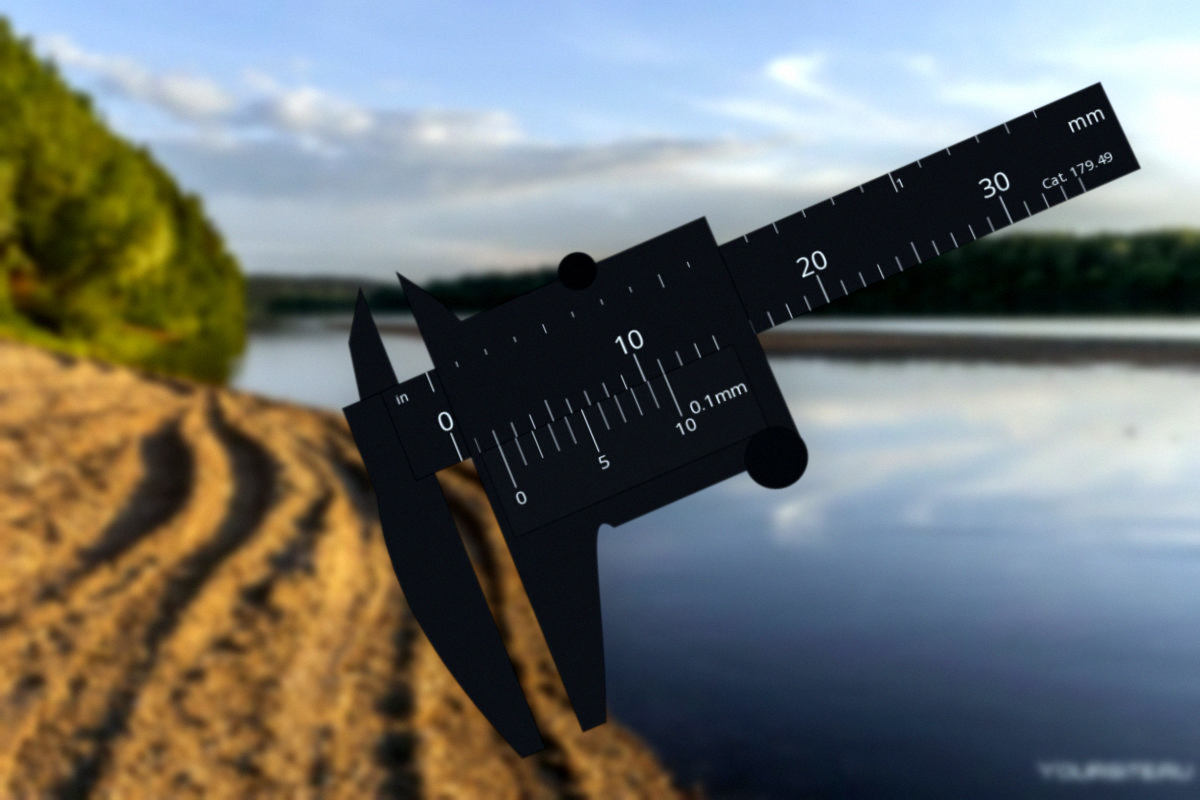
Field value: **2.0** mm
